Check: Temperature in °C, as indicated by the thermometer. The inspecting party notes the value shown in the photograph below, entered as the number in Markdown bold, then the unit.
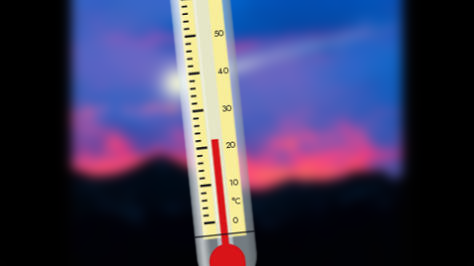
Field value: **22** °C
